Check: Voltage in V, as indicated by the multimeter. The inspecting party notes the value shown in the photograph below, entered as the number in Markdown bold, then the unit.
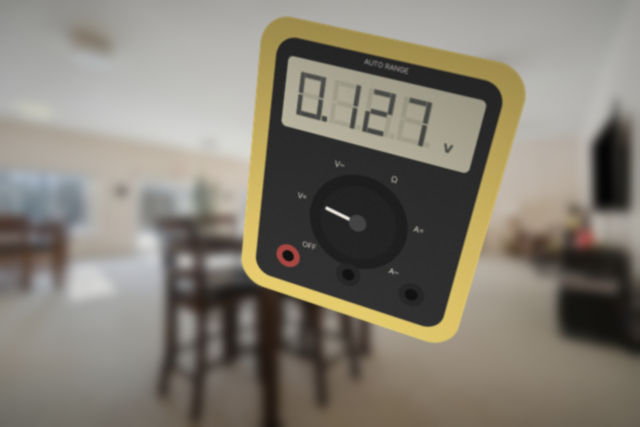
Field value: **0.127** V
